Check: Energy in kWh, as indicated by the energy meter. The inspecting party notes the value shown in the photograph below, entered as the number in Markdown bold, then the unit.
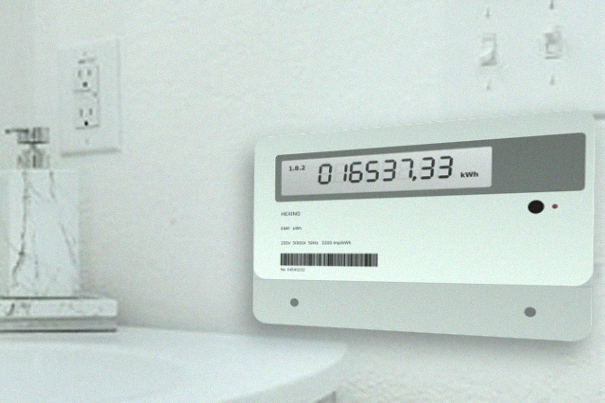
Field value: **16537.33** kWh
